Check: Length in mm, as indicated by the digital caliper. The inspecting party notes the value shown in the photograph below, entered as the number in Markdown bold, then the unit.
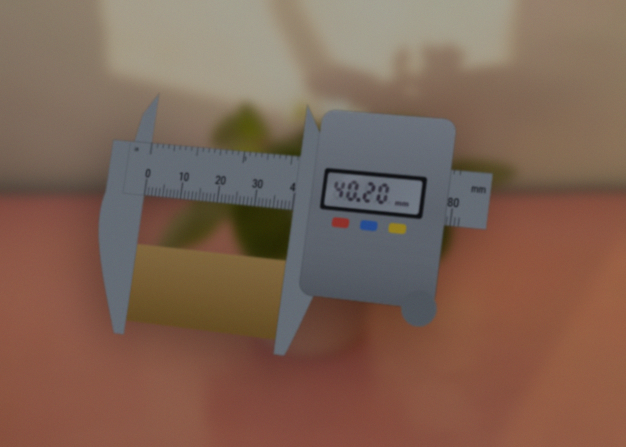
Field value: **40.20** mm
